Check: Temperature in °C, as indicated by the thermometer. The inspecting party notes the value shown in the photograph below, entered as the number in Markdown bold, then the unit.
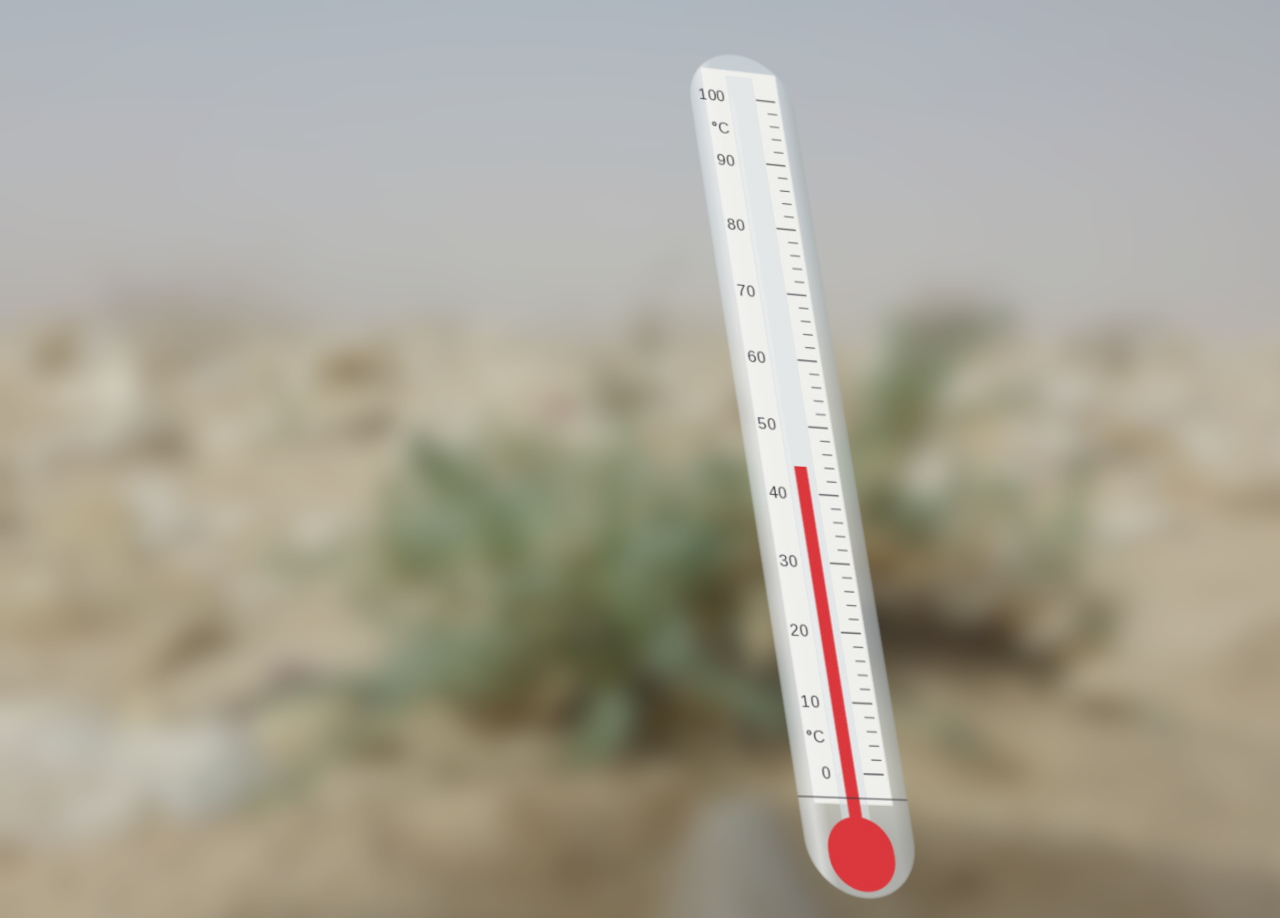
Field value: **44** °C
